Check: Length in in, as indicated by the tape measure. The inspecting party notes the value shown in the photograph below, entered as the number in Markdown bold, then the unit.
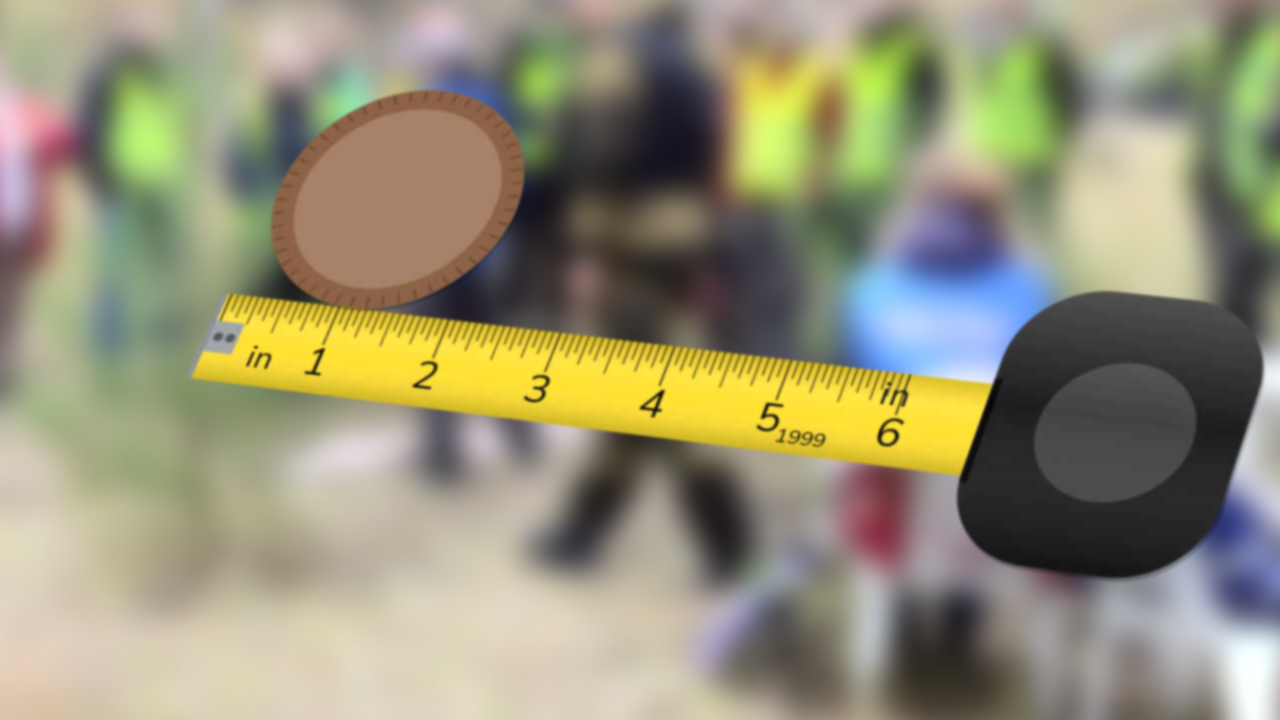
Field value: **2.1875** in
